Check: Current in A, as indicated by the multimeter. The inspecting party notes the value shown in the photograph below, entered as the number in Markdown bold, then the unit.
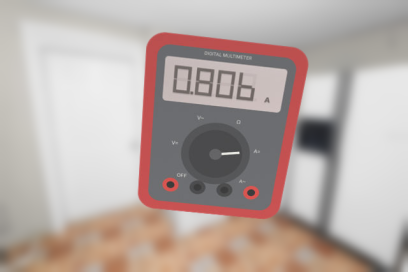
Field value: **0.806** A
